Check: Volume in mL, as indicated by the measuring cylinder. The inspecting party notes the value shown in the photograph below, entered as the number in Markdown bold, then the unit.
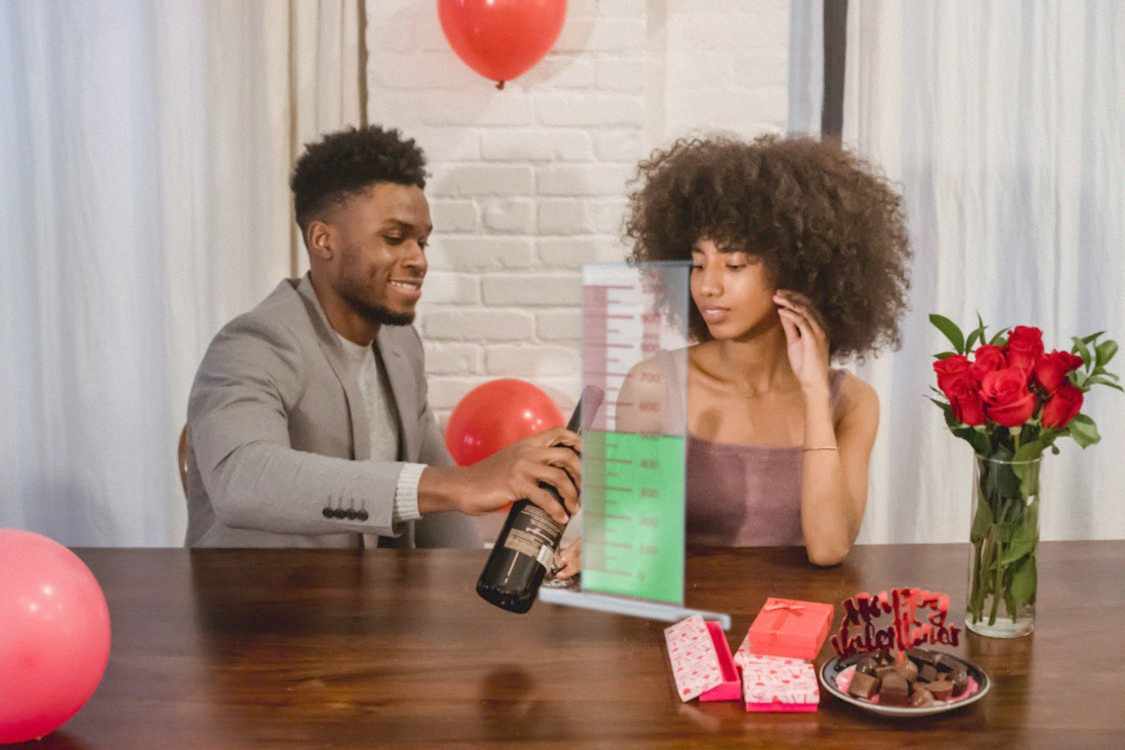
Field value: **500** mL
